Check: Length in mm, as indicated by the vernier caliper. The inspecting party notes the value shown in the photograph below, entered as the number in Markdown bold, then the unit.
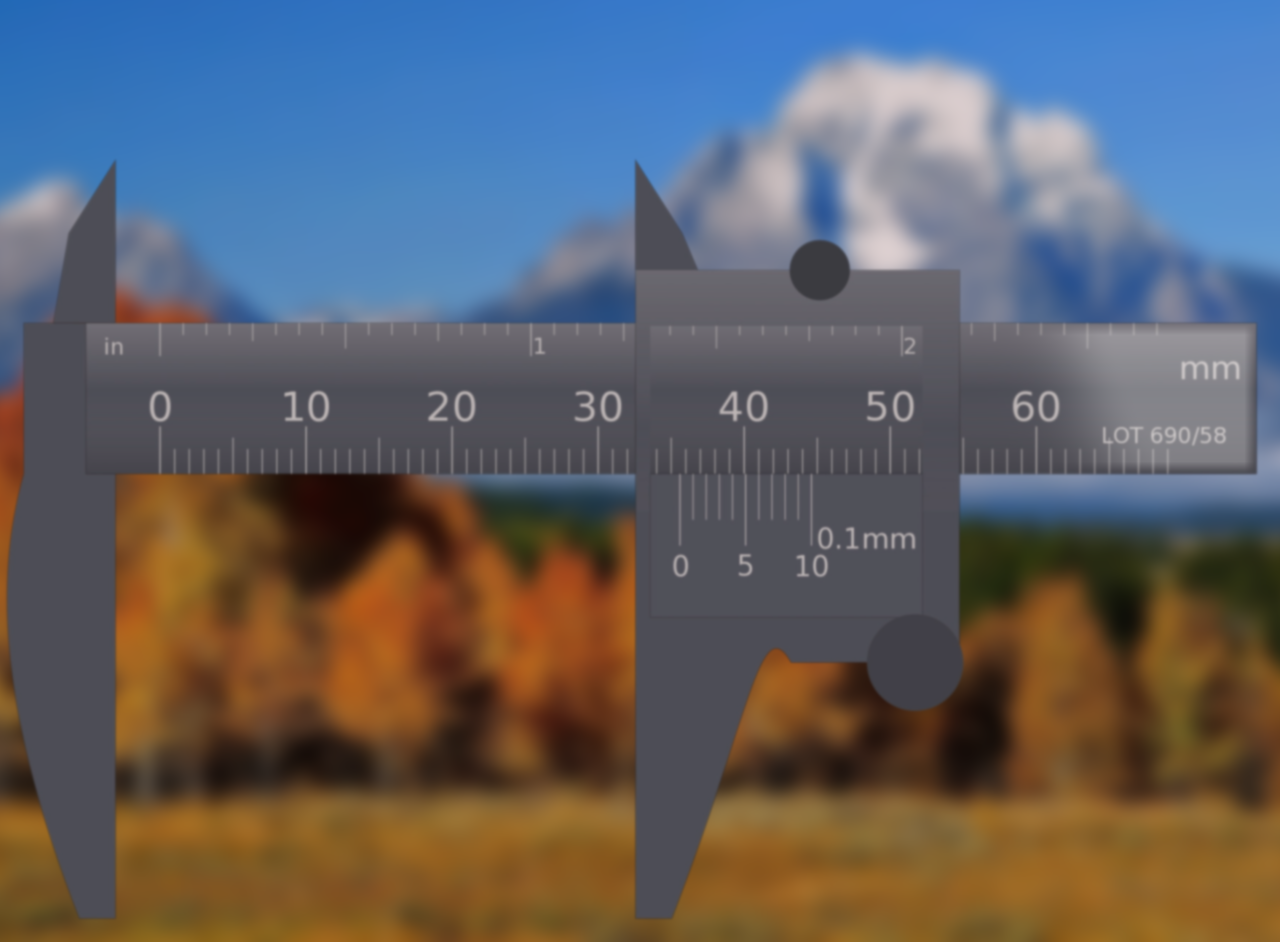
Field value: **35.6** mm
